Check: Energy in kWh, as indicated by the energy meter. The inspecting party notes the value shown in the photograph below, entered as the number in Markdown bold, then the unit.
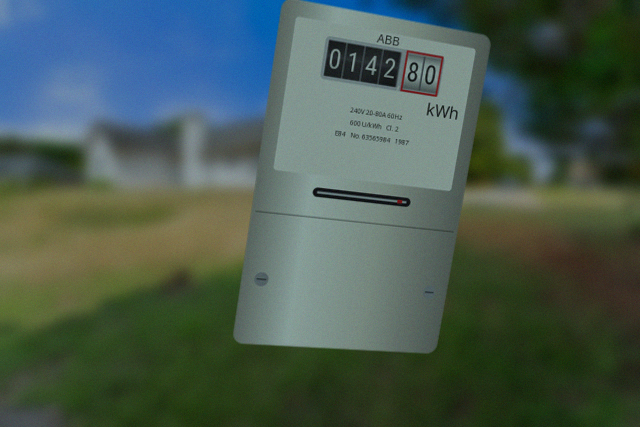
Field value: **142.80** kWh
